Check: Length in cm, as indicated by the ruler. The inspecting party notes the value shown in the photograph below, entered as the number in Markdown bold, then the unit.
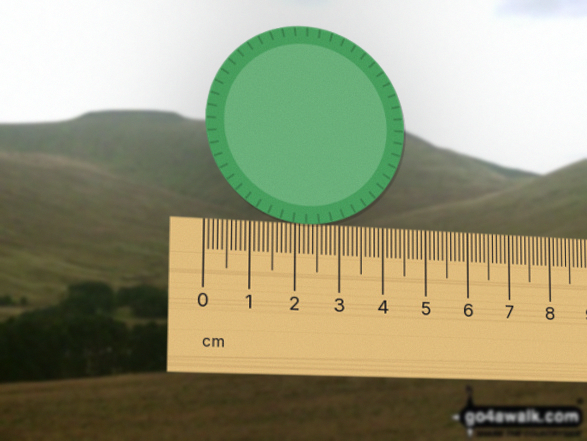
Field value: **4.5** cm
